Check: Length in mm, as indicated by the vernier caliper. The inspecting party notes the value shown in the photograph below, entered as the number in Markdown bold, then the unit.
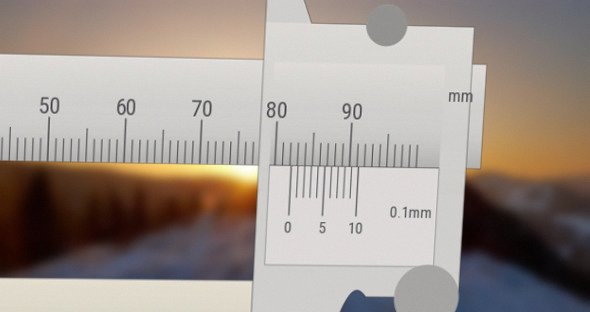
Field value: **82.2** mm
